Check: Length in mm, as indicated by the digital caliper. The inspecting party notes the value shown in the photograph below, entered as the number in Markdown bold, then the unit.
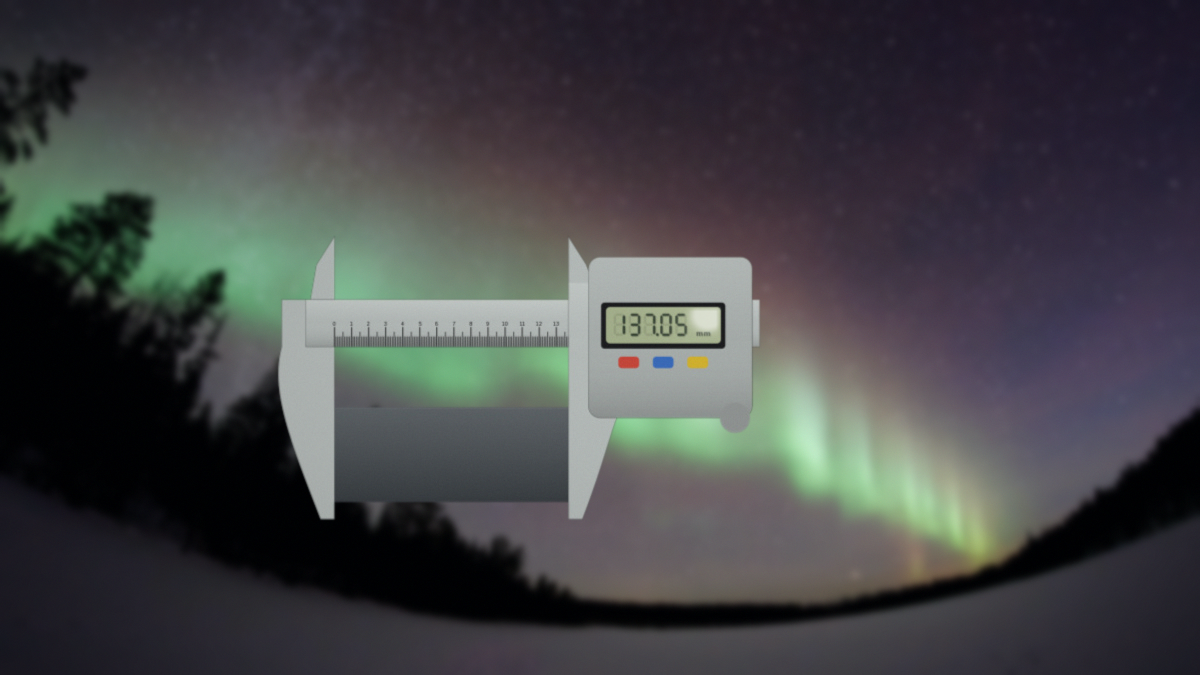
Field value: **137.05** mm
